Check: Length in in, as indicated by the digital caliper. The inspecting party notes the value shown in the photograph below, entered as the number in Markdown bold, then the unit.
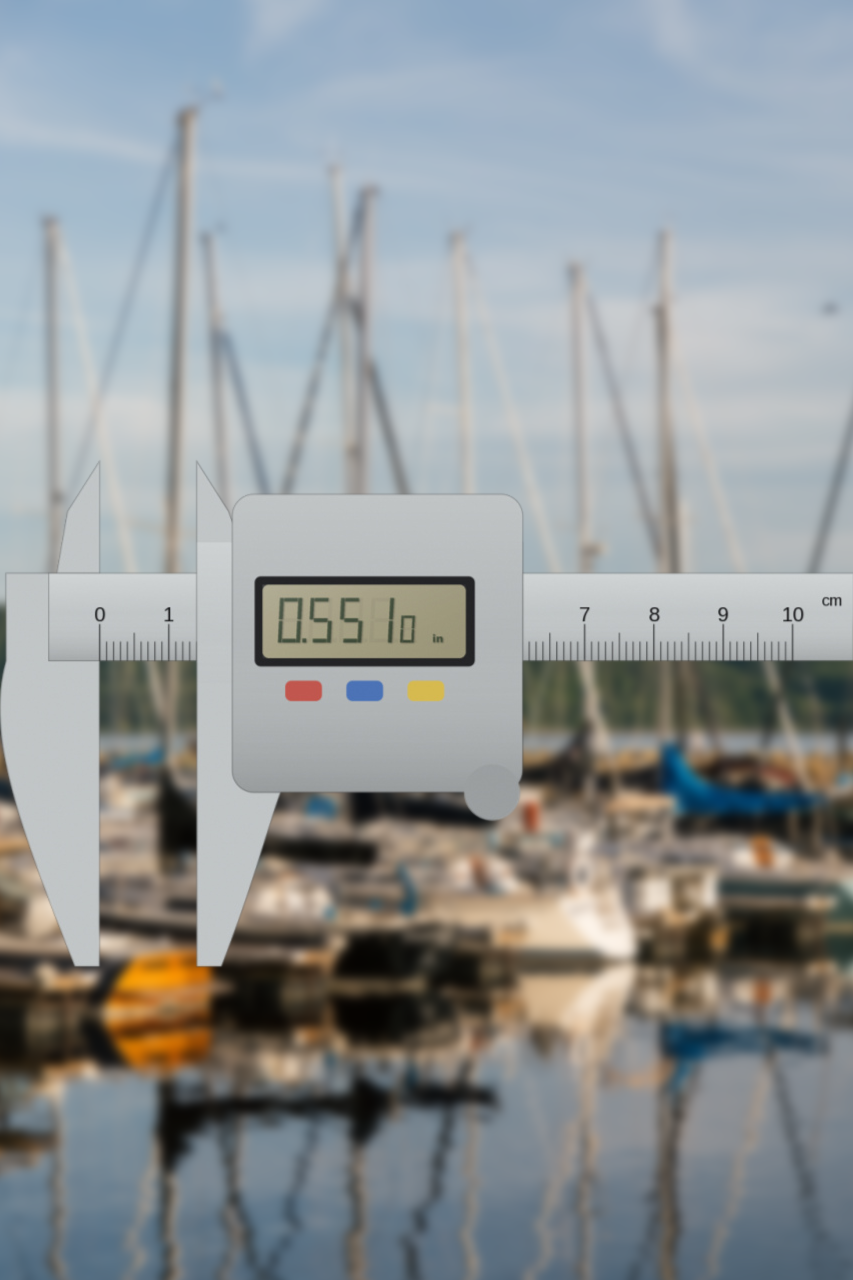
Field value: **0.5510** in
